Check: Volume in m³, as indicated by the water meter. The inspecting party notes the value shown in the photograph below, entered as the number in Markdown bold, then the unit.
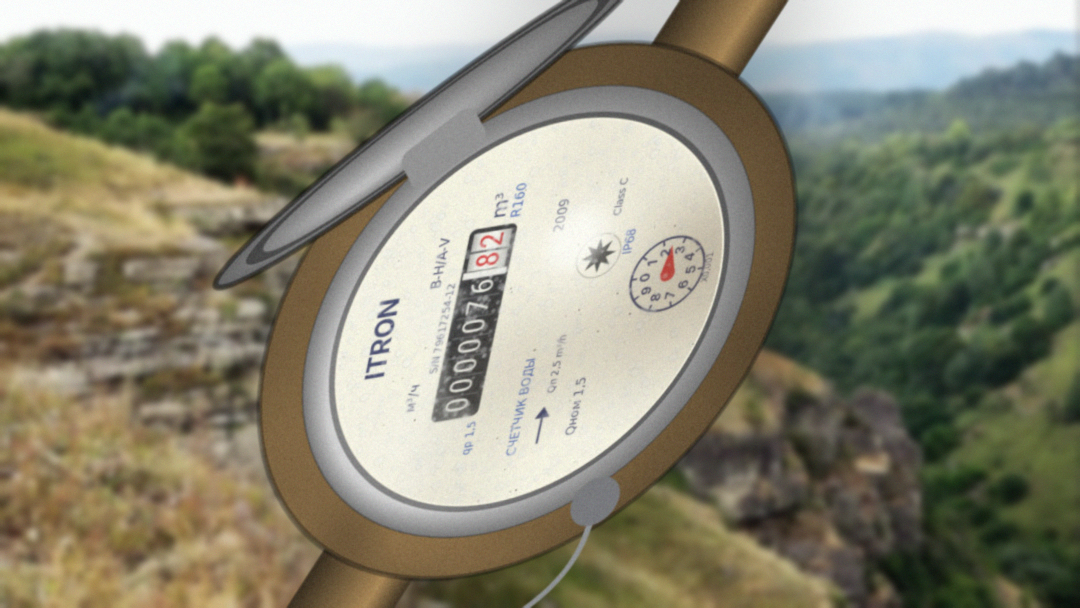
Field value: **76.822** m³
